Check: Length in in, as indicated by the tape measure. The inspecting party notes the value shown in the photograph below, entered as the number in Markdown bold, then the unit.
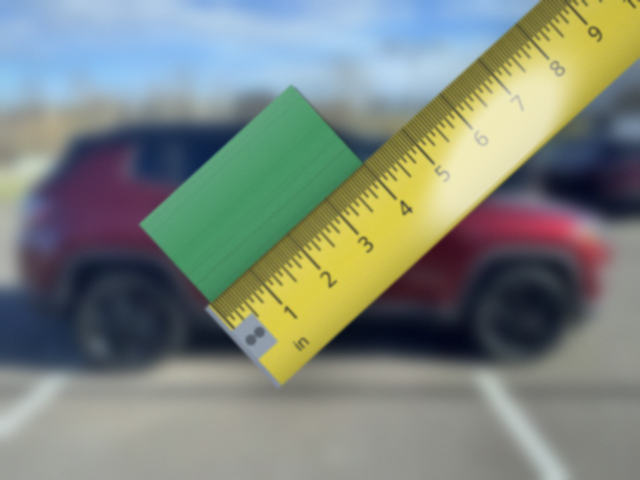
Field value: **4** in
